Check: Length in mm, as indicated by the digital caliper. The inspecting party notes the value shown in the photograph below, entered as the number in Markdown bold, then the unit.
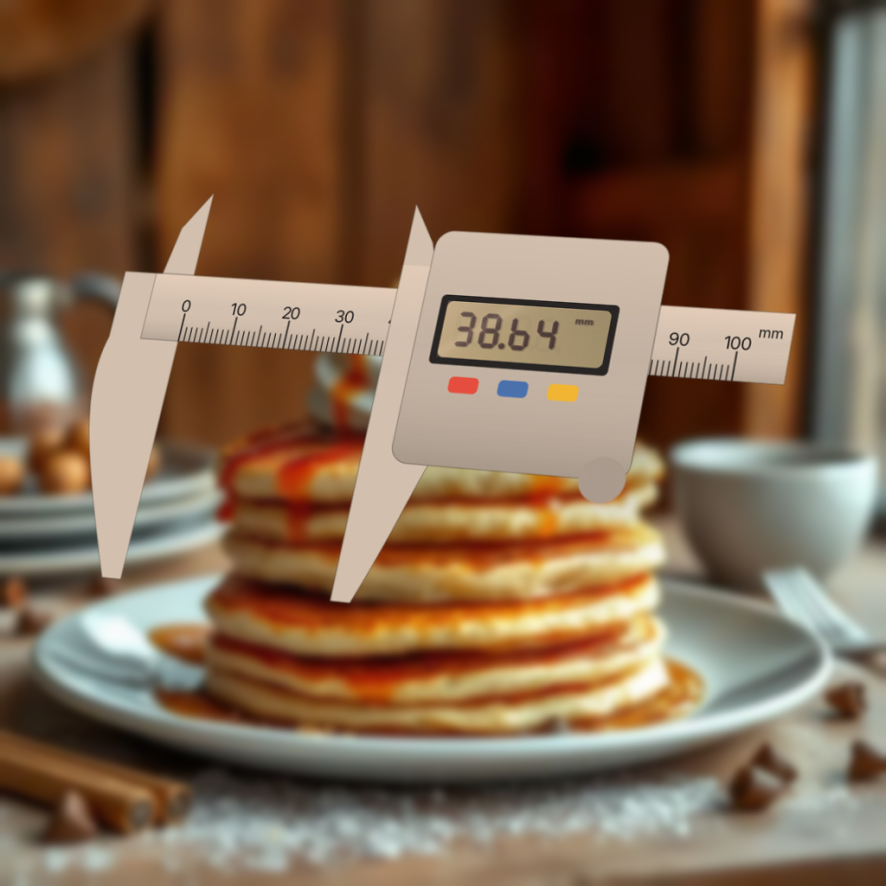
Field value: **38.64** mm
